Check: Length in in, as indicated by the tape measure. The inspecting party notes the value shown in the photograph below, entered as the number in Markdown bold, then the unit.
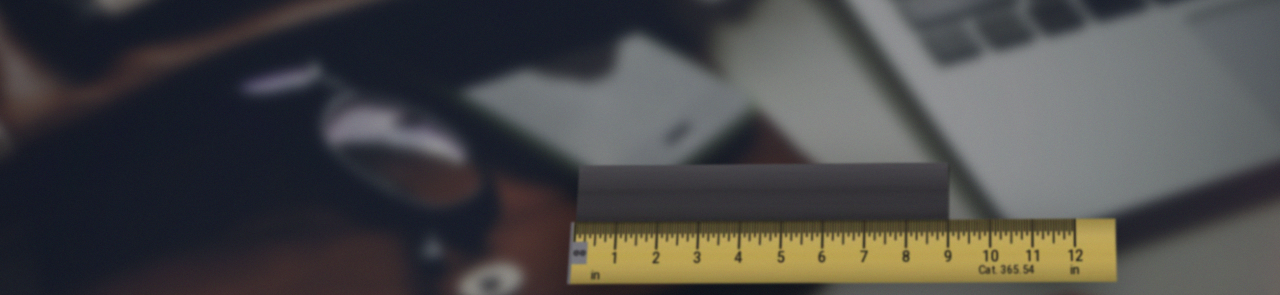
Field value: **9** in
